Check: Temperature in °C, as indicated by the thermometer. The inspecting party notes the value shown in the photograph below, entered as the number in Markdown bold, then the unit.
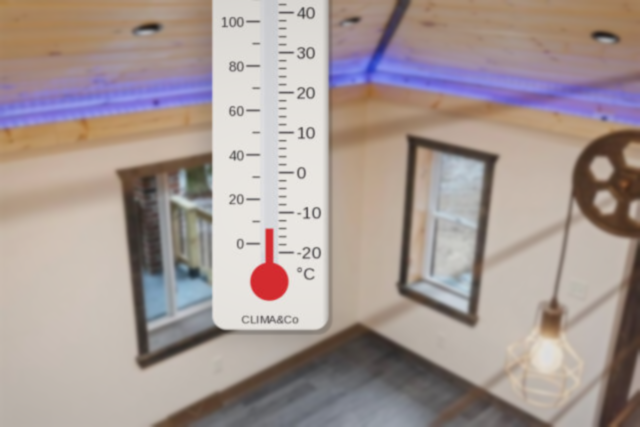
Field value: **-14** °C
